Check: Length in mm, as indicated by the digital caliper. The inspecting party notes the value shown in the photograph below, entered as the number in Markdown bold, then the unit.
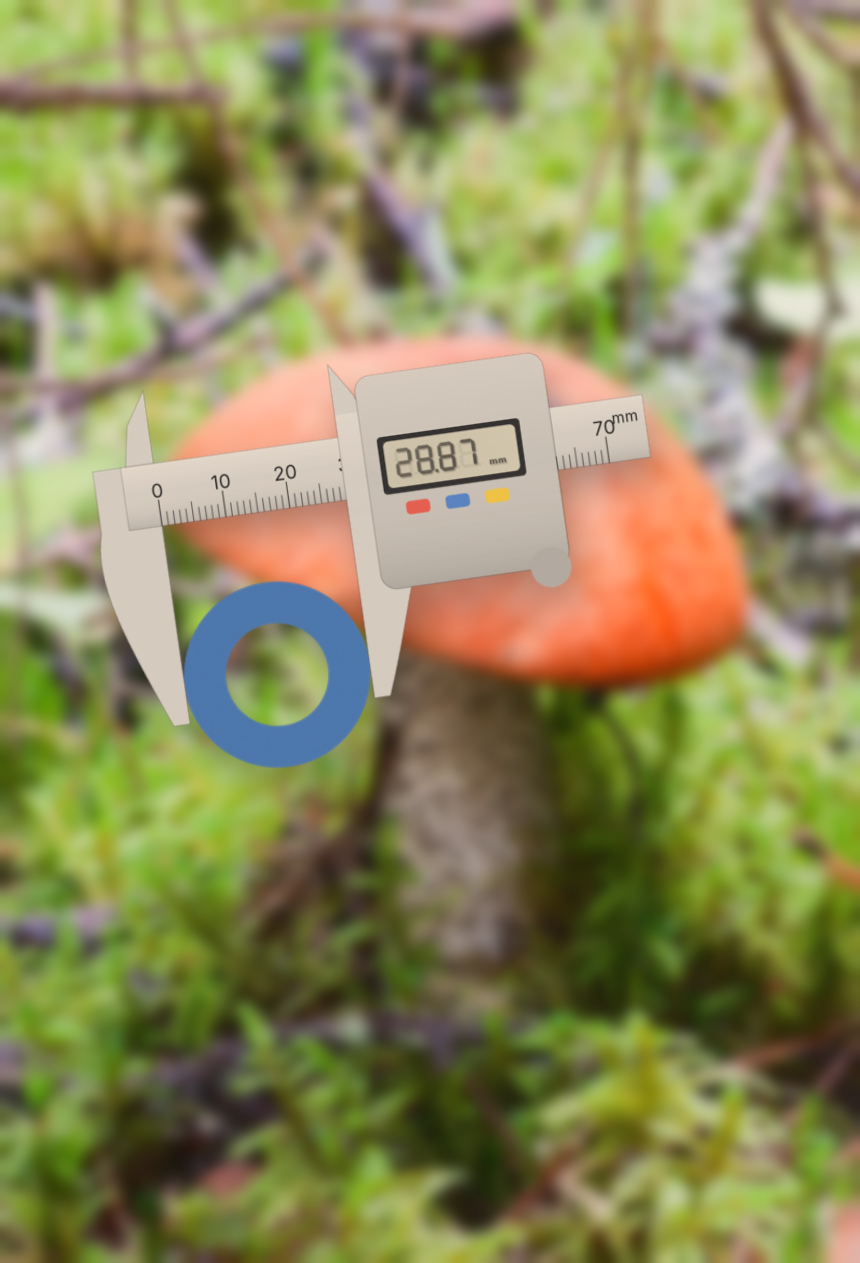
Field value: **28.87** mm
